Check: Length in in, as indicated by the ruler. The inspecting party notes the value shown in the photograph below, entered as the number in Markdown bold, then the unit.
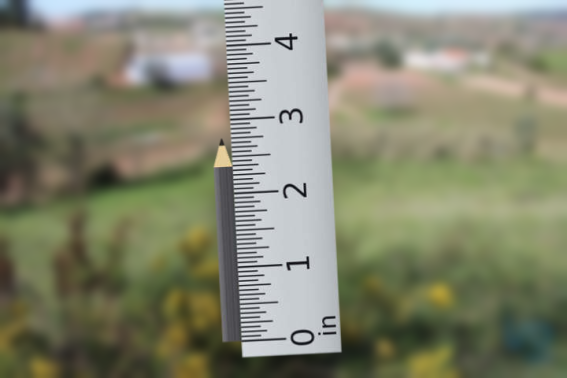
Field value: **2.75** in
